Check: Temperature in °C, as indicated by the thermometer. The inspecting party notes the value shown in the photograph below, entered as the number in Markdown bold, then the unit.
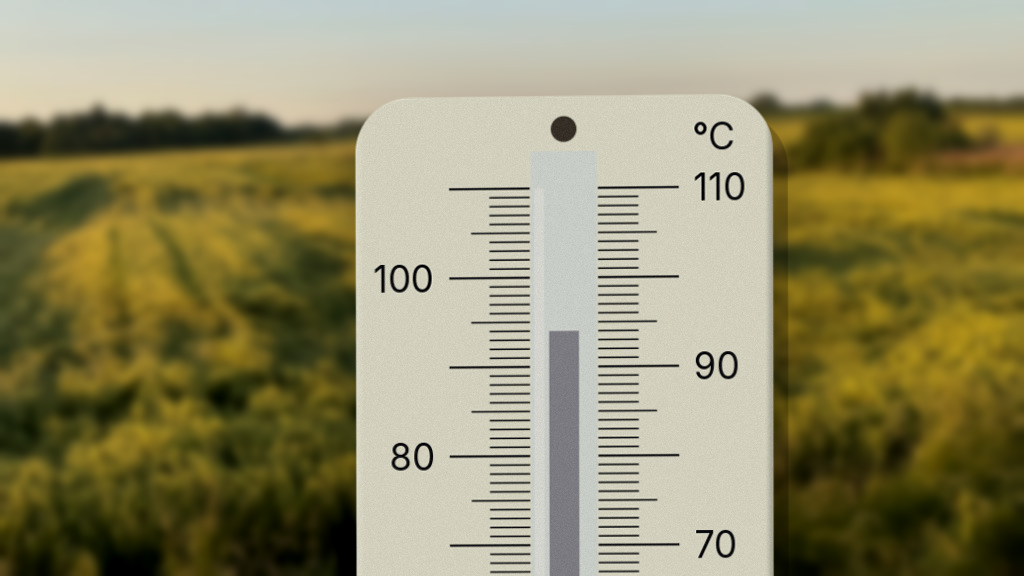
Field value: **94** °C
